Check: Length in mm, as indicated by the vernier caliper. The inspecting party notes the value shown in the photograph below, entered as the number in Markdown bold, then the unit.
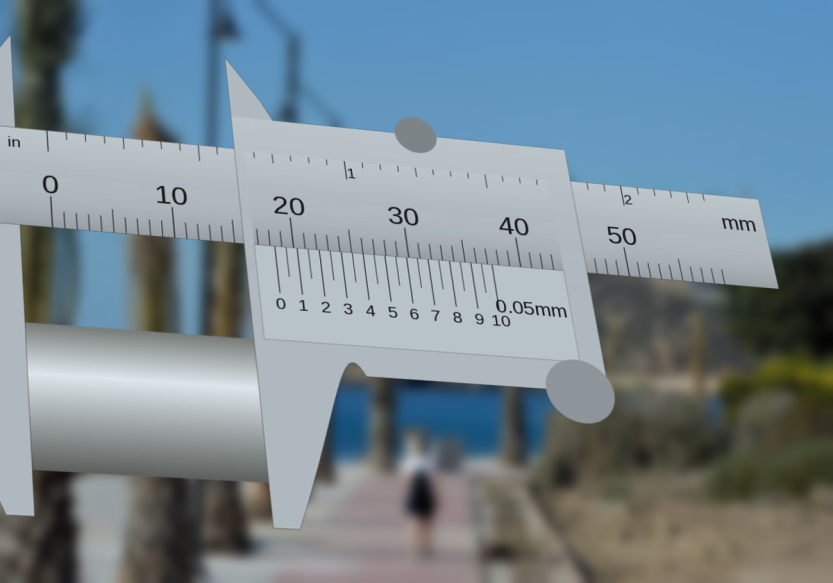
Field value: **18.4** mm
